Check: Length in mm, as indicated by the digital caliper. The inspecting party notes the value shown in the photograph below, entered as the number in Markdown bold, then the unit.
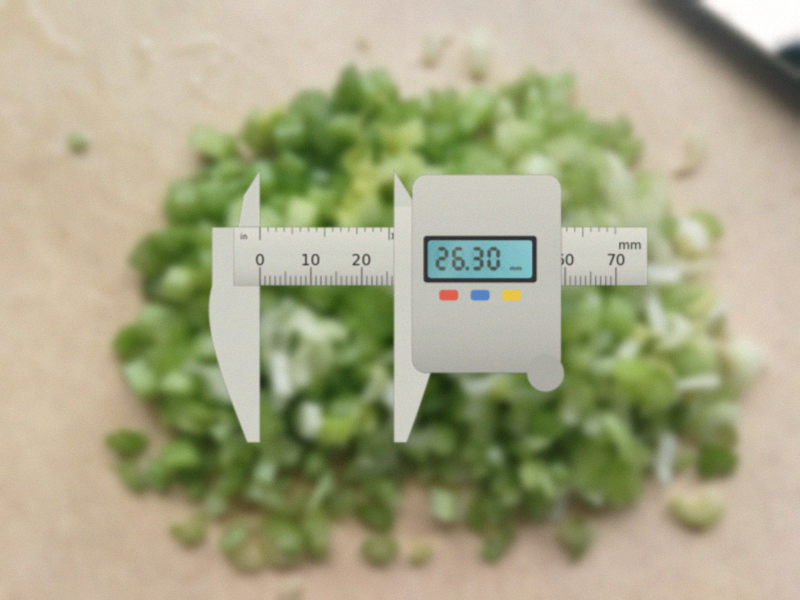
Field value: **26.30** mm
